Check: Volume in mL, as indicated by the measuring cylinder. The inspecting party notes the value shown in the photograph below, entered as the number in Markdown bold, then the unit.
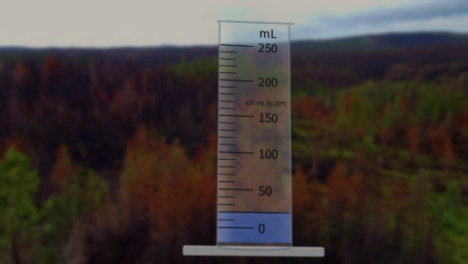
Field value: **20** mL
